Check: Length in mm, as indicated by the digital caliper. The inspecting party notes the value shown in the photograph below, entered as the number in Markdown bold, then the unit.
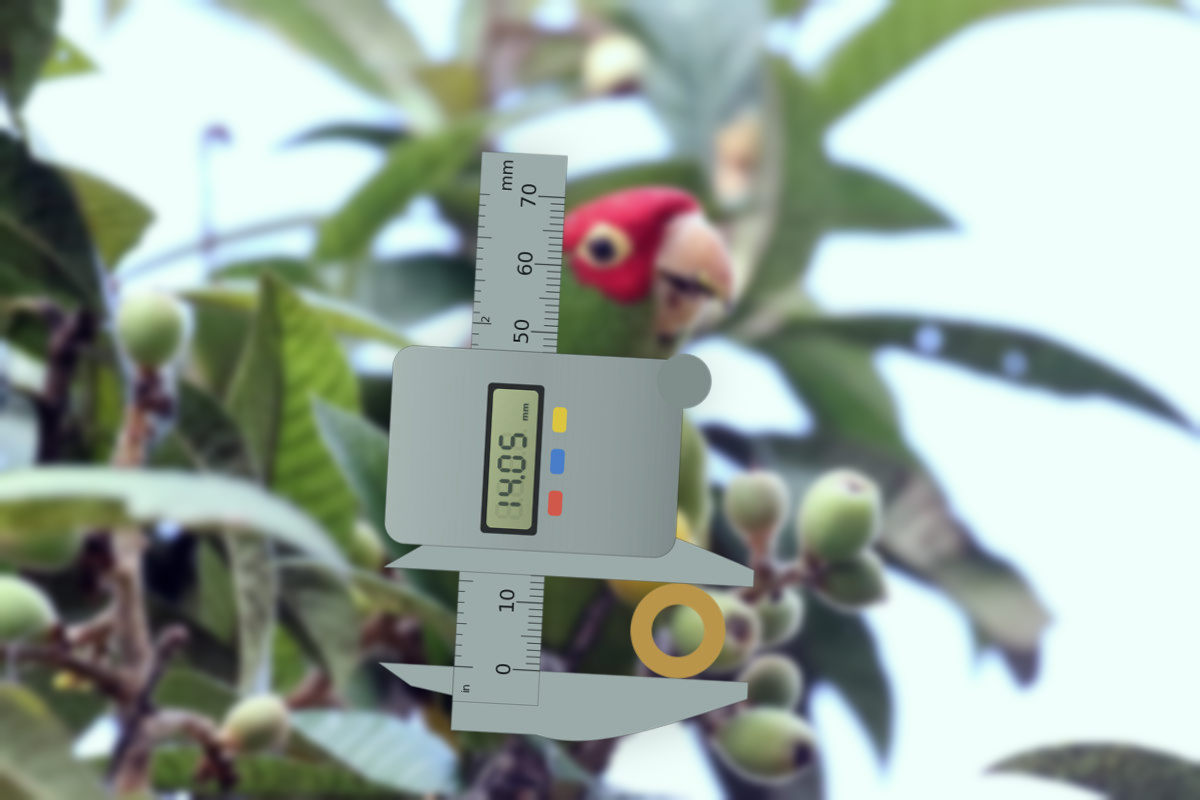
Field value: **14.05** mm
